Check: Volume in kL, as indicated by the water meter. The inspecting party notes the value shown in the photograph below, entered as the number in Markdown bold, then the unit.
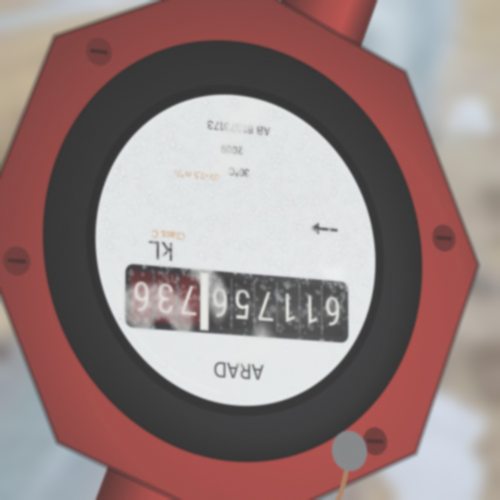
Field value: **611756.736** kL
